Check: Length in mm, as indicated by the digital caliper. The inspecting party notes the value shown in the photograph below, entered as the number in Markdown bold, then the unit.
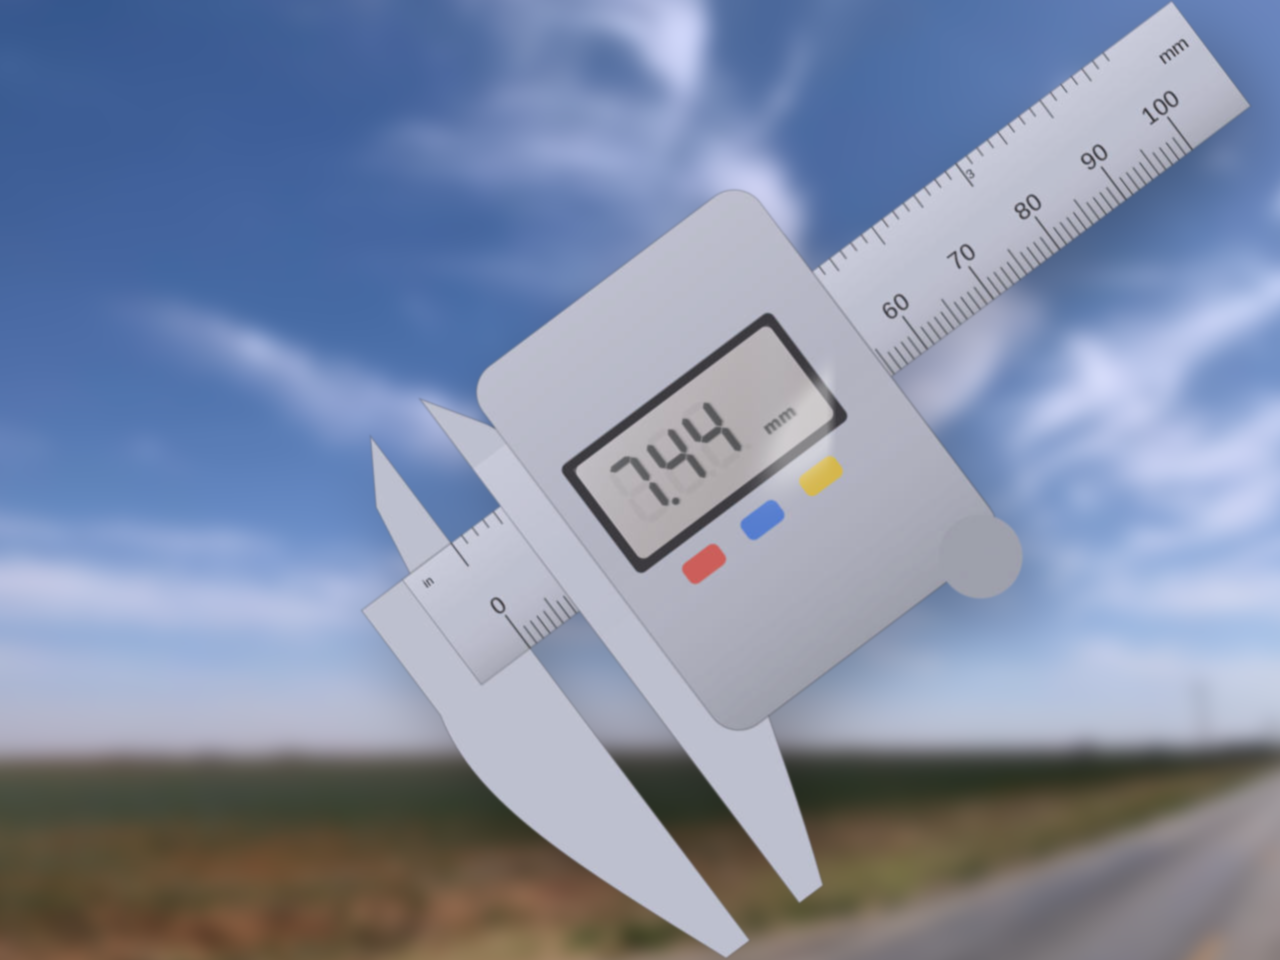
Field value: **7.44** mm
